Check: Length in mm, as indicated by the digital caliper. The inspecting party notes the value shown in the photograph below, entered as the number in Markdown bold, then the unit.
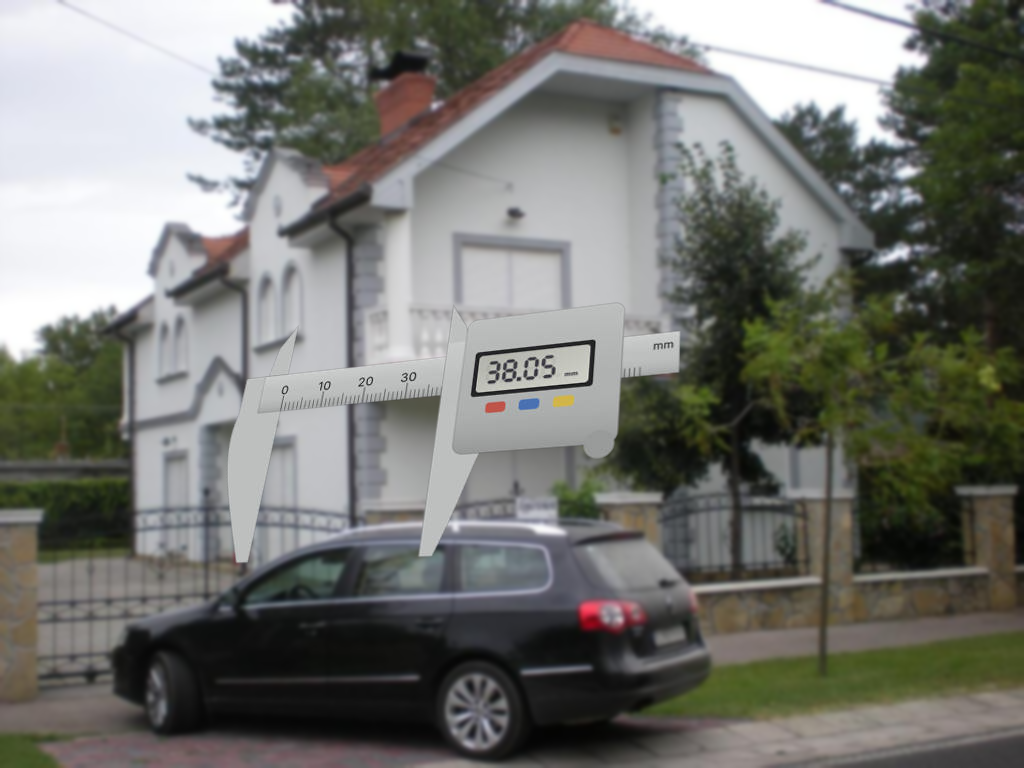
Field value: **38.05** mm
